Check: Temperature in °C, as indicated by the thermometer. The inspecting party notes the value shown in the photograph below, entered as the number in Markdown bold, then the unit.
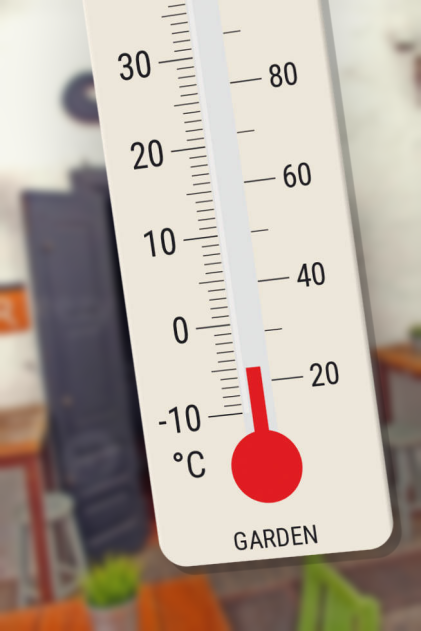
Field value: **-5** °C
